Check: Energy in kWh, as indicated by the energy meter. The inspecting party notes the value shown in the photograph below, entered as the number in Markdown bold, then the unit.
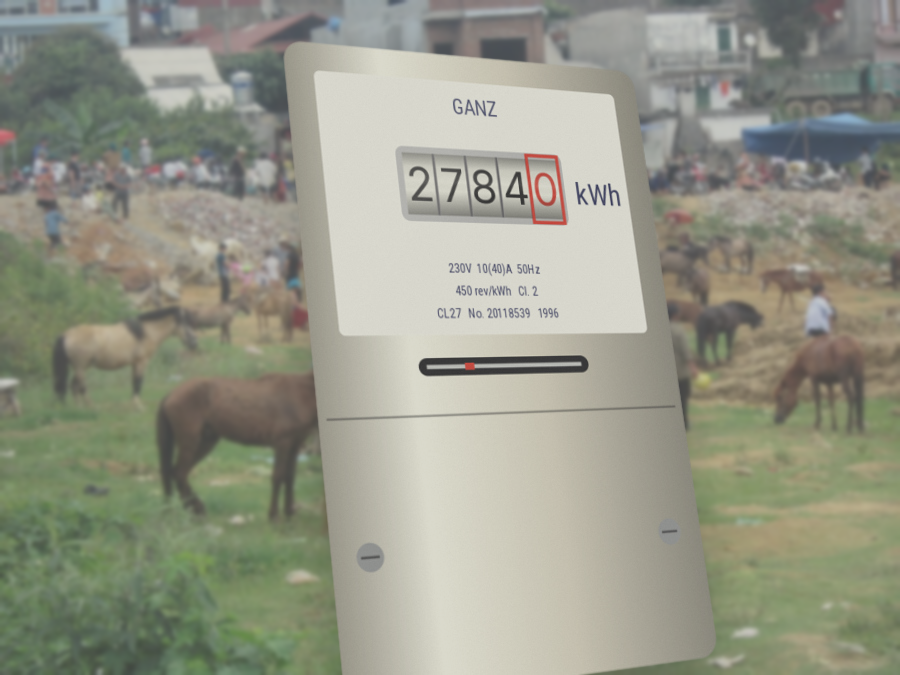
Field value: **2784.0** kWh
